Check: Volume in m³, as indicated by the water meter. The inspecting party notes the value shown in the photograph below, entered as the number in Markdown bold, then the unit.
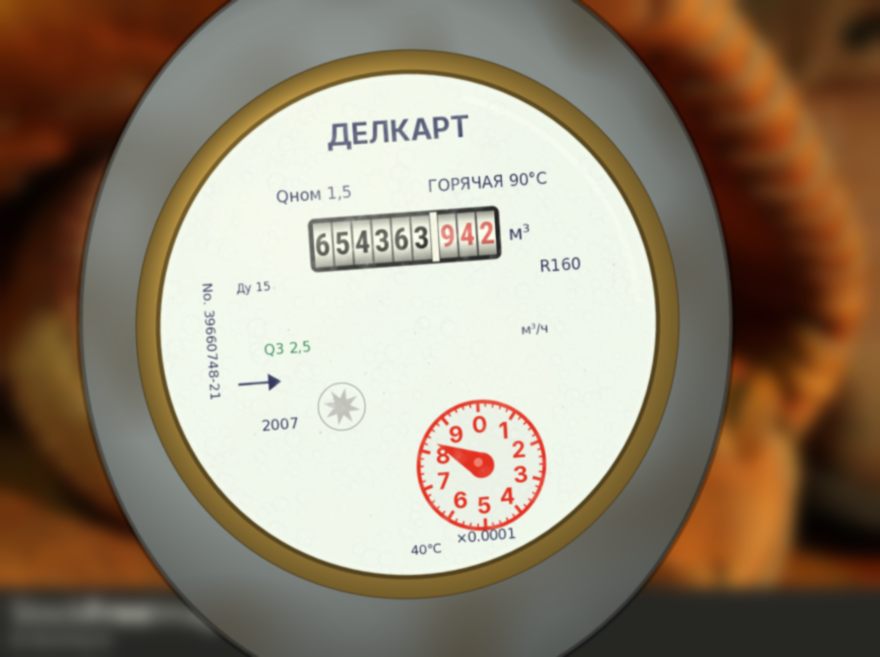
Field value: **654363.9428** m³
